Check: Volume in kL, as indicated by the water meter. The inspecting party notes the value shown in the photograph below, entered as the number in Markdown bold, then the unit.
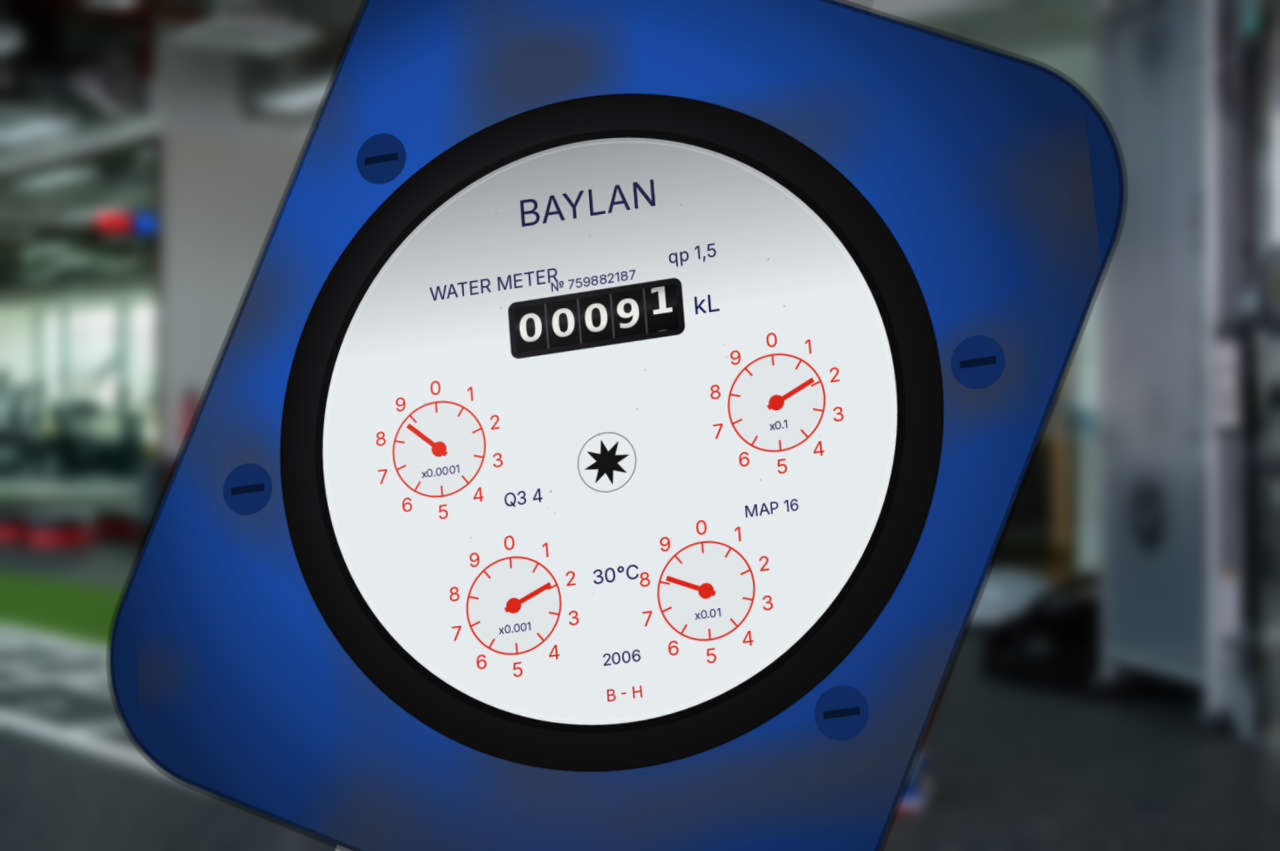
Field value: **91.1818** kL
